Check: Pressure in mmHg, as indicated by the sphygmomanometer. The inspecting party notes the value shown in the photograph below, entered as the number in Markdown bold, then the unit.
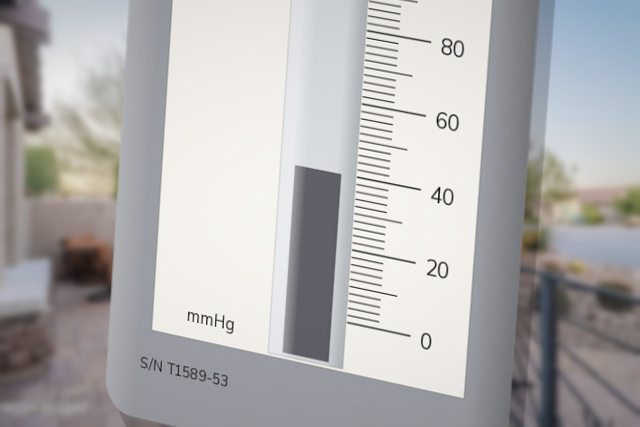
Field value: **40** mmHg
